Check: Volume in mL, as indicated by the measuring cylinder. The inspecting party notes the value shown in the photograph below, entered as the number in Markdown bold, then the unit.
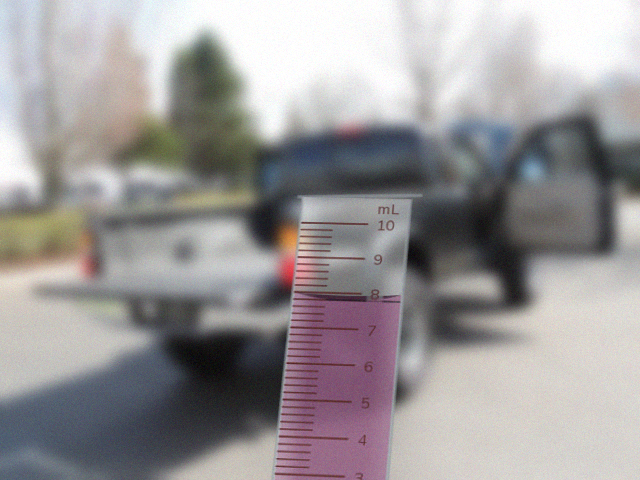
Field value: **7.8** mL
